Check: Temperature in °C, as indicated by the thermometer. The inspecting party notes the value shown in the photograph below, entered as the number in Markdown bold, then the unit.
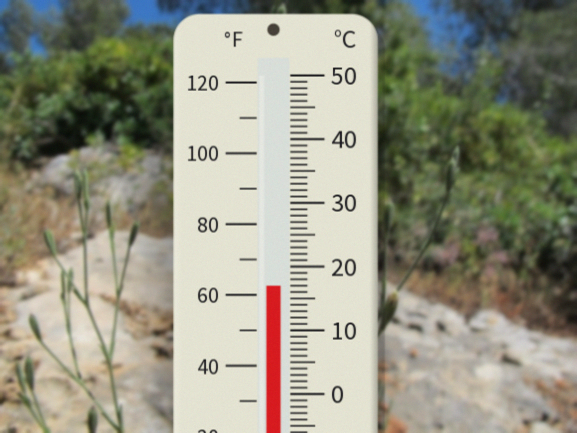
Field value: **17** °C
